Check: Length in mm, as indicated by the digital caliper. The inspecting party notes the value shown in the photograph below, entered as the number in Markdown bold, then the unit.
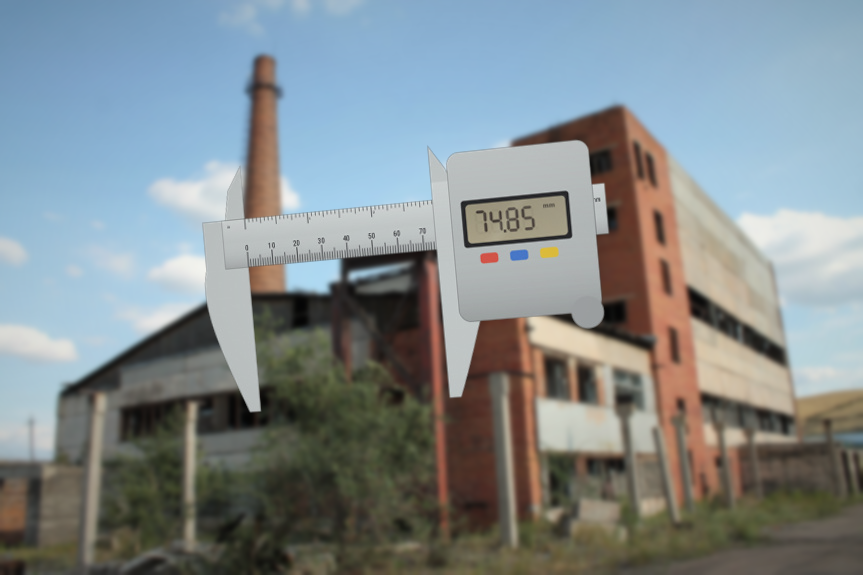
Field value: **74.85** mm
